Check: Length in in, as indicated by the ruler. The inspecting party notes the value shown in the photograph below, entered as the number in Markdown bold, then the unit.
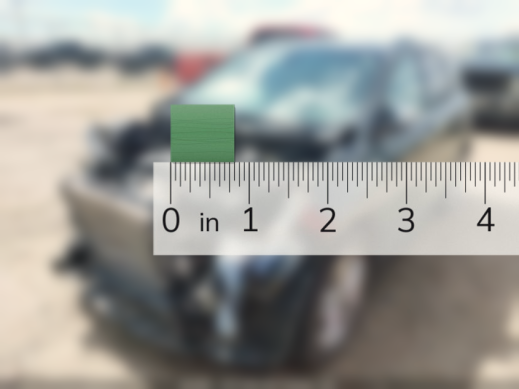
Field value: **0.8125** in
